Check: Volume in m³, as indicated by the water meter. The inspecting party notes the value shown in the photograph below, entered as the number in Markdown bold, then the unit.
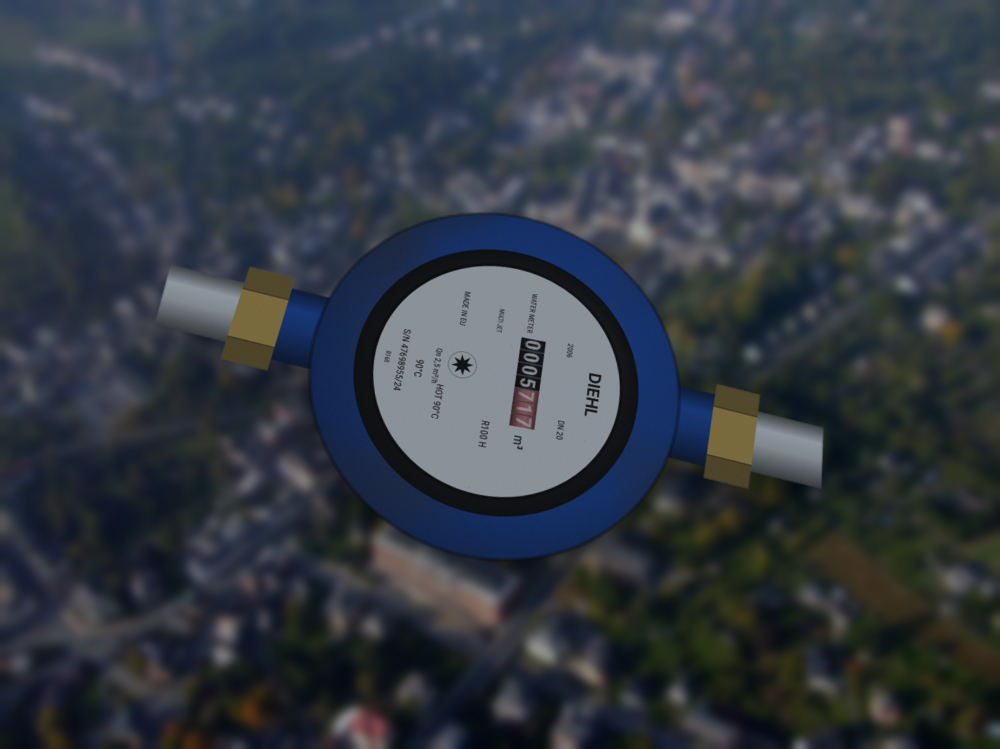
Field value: **5.717** m³
